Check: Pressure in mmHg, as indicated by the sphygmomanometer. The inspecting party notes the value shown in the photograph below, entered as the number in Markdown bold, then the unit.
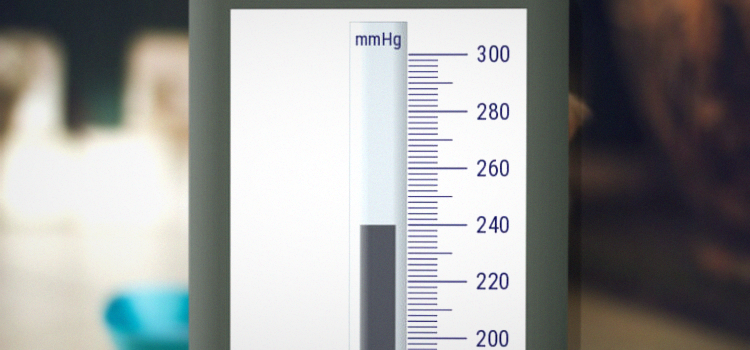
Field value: **240** mmHg
